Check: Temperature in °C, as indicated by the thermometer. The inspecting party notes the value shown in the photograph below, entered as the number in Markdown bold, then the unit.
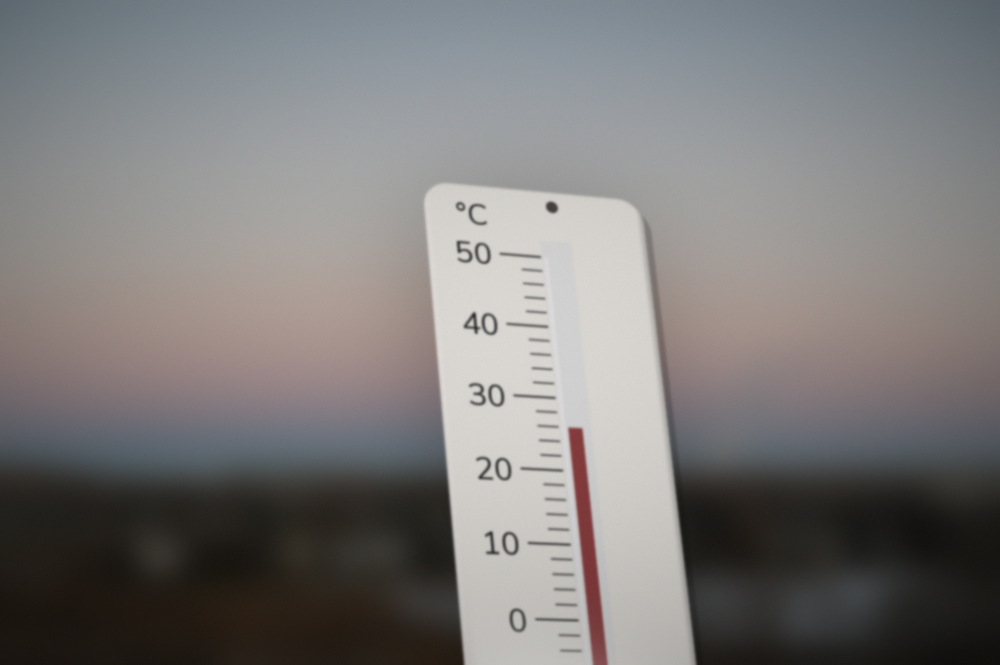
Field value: **26** °C
